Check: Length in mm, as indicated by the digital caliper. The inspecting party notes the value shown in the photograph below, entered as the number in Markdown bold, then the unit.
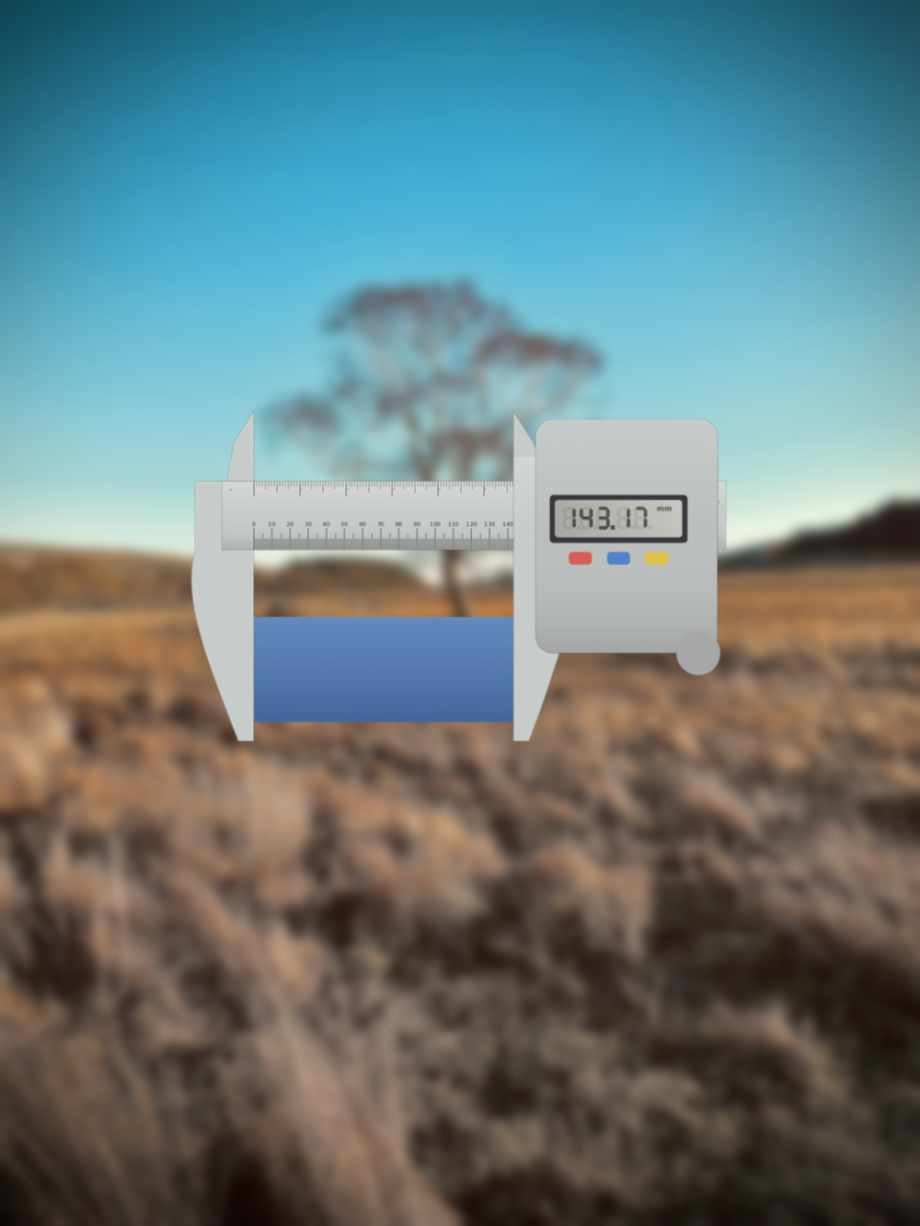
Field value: **143.17** mm
